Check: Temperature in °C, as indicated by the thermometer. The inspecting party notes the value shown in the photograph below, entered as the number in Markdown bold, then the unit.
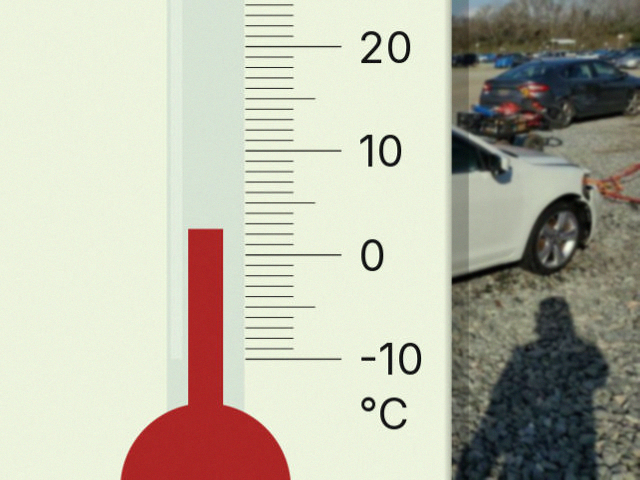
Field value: **2.5** °C
